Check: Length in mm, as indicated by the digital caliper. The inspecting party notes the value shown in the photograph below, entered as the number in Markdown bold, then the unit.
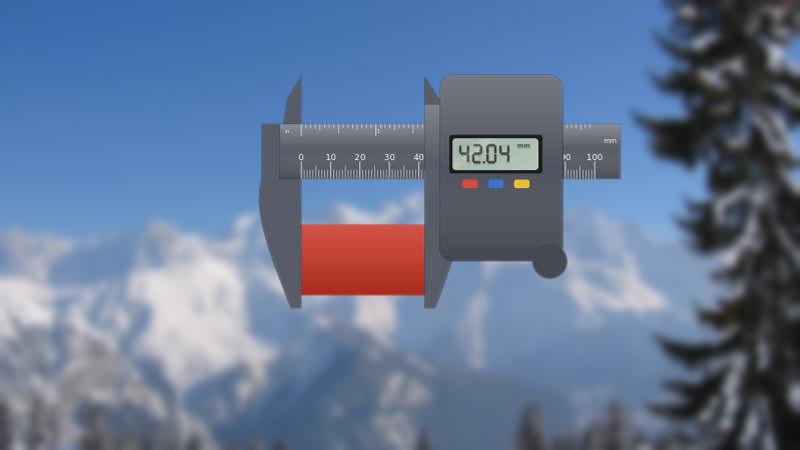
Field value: **42.04** mm
